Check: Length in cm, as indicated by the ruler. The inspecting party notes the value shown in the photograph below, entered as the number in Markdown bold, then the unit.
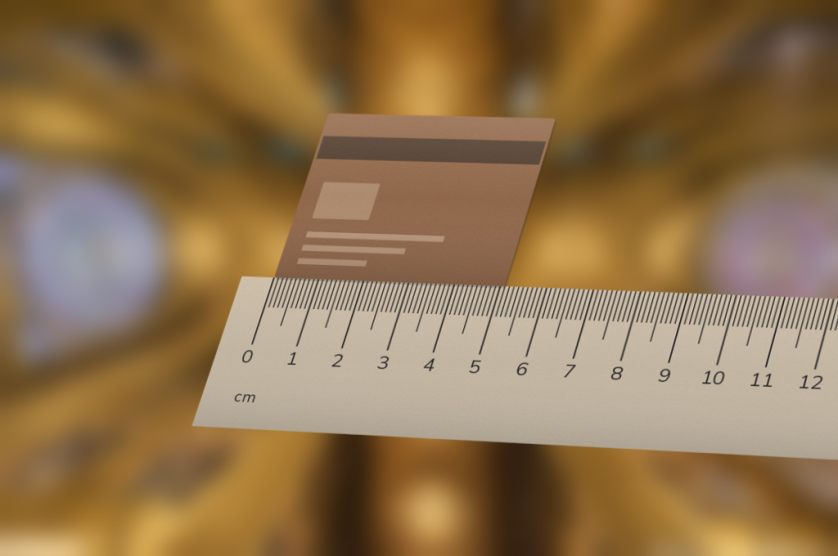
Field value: **5.1** cm
